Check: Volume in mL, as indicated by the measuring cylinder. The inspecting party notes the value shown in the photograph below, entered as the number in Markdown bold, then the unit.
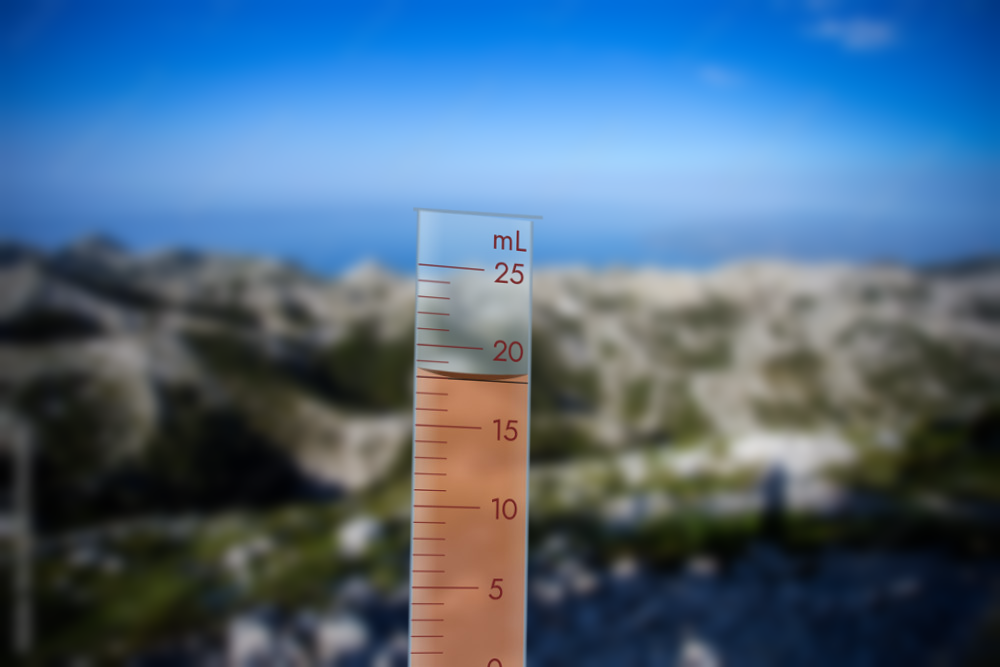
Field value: **18** mL
